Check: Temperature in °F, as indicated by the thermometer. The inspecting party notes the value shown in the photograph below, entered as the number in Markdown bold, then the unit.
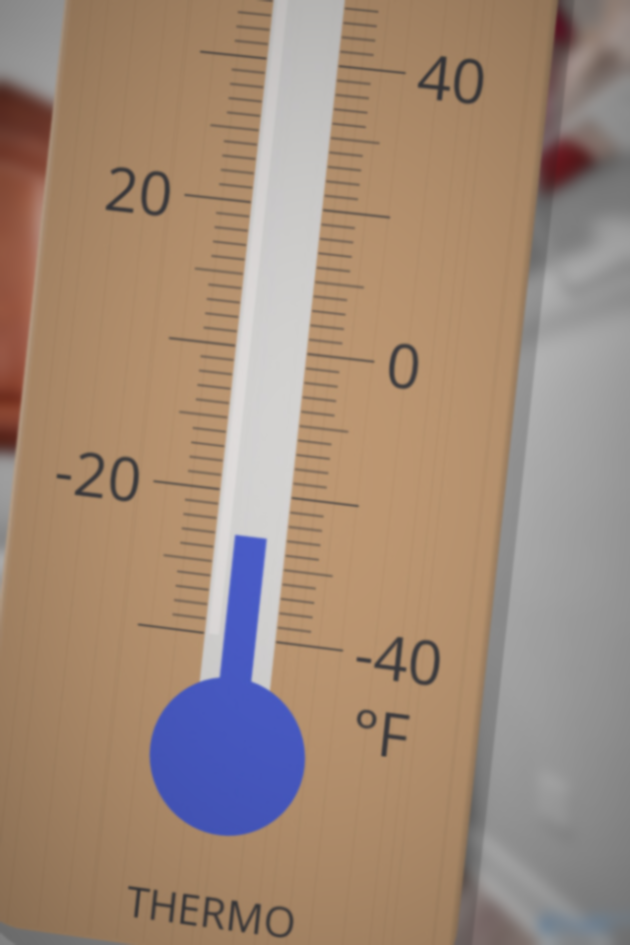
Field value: **-26** °F
